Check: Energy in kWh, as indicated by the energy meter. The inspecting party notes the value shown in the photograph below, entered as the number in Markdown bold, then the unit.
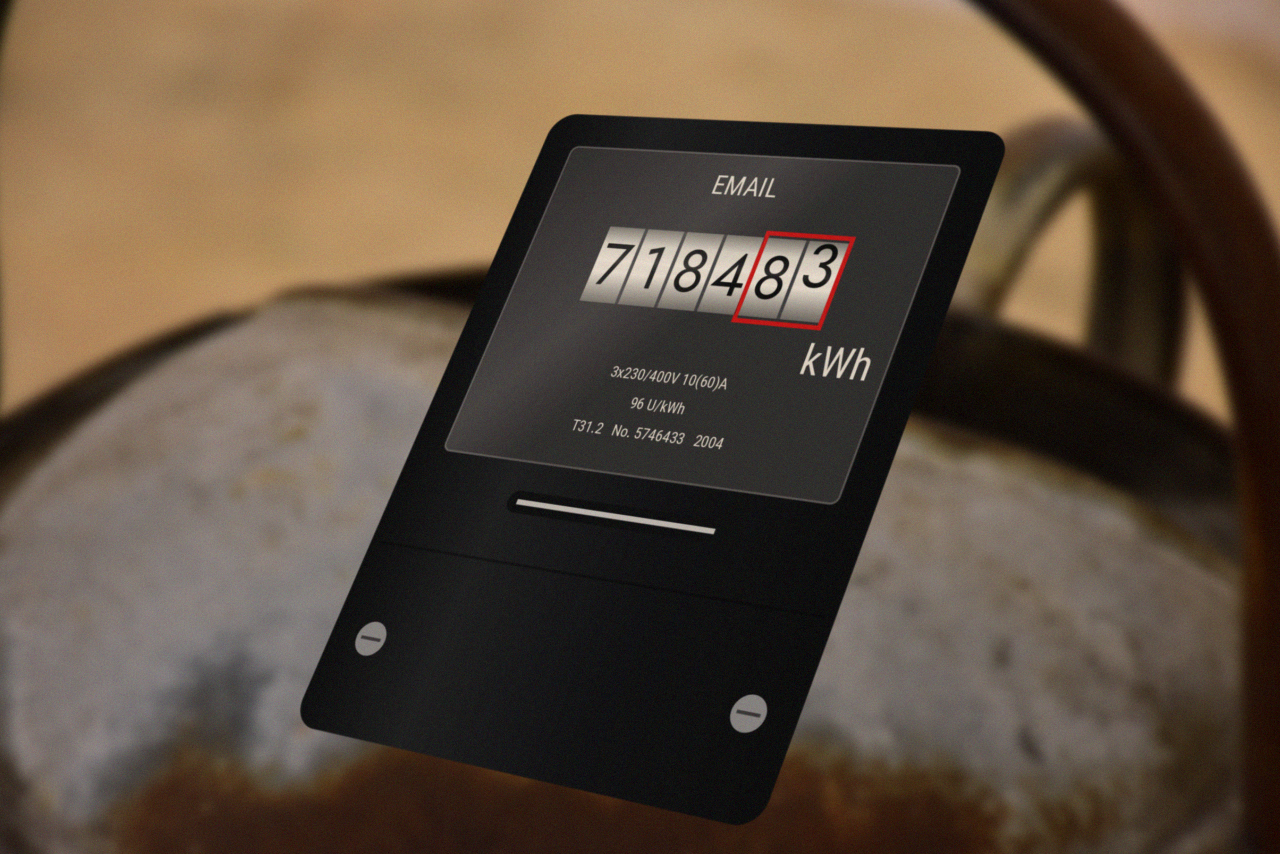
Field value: **7184.83** kWh
